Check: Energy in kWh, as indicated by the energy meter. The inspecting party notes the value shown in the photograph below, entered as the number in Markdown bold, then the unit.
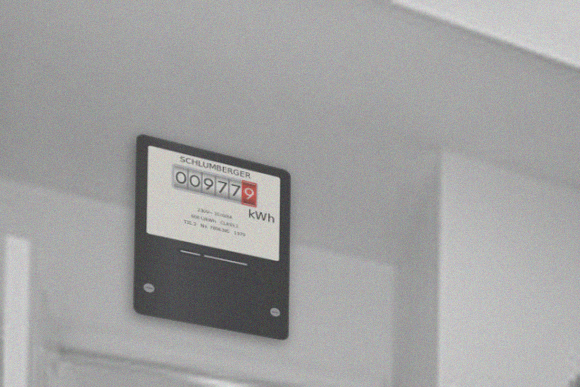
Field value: **977.9** kWh
